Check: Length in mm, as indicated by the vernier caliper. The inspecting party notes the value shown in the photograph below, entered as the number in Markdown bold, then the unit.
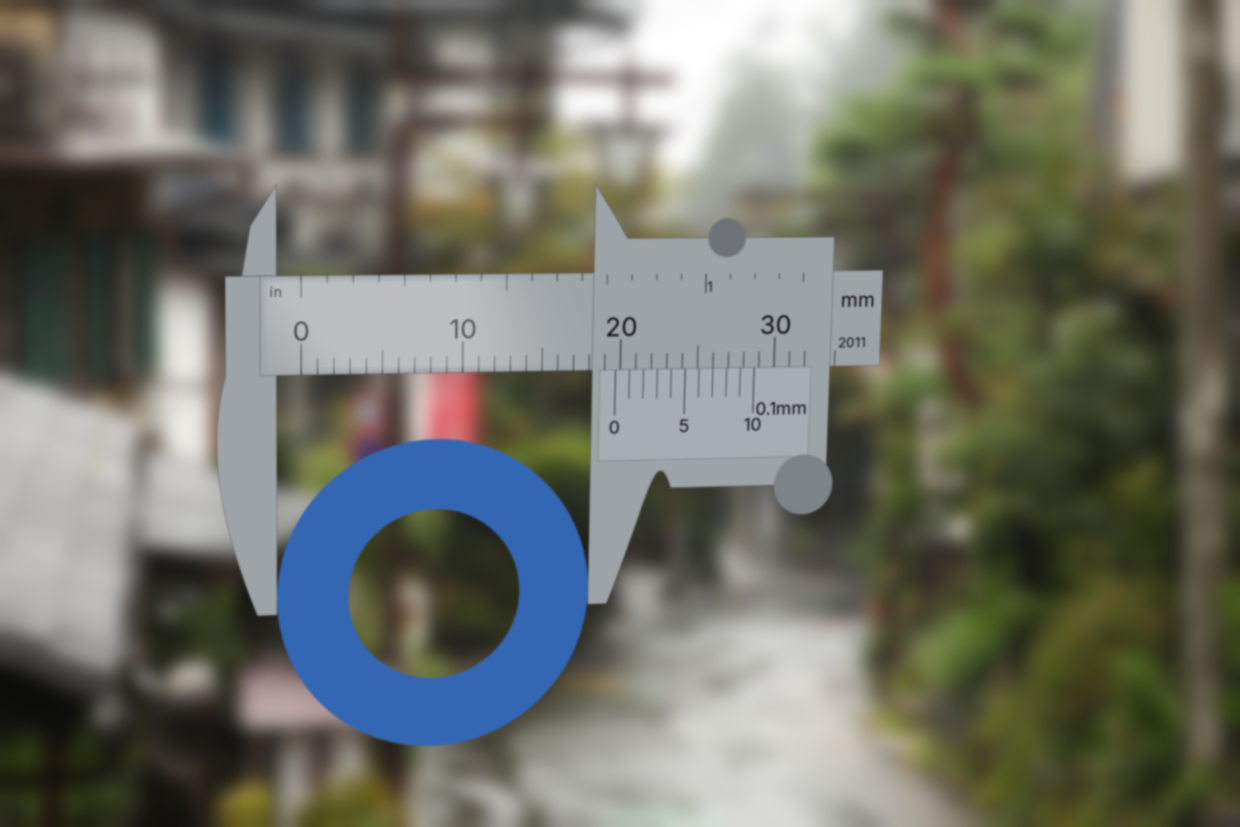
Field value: **19.7** mm
